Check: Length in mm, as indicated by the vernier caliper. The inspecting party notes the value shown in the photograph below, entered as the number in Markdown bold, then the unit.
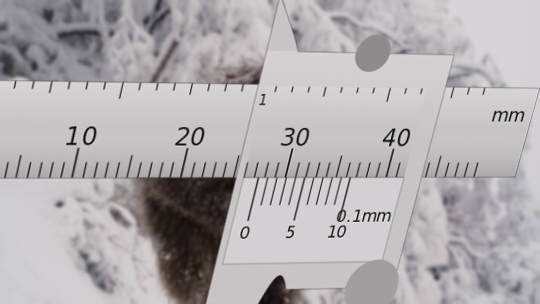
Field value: **27.4** mm
